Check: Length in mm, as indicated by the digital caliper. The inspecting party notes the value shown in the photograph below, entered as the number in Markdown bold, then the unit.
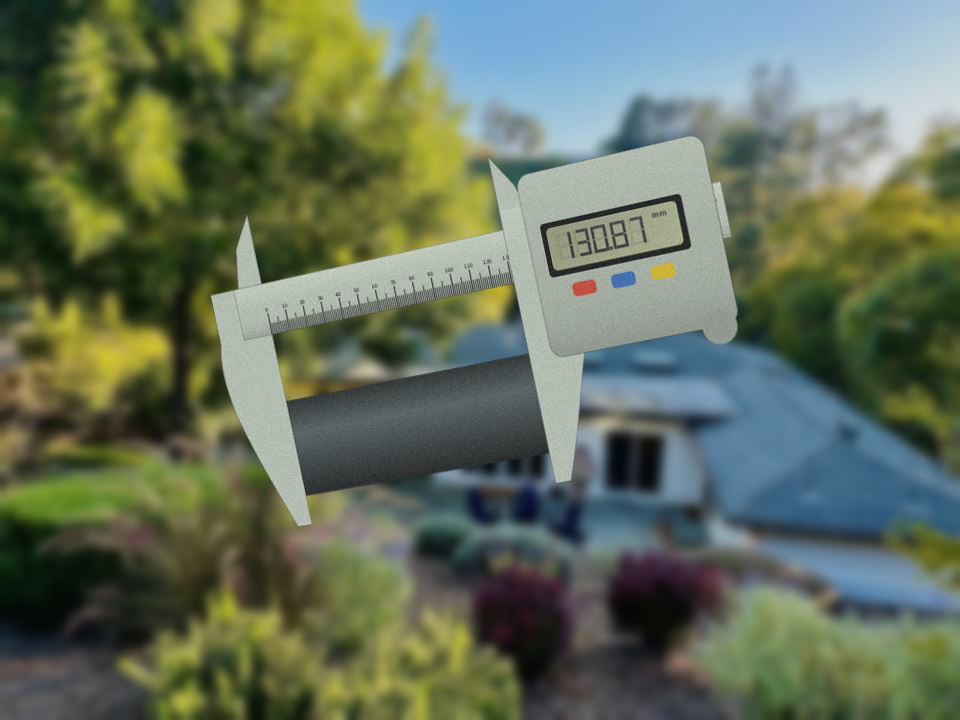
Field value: **130.87** mm
